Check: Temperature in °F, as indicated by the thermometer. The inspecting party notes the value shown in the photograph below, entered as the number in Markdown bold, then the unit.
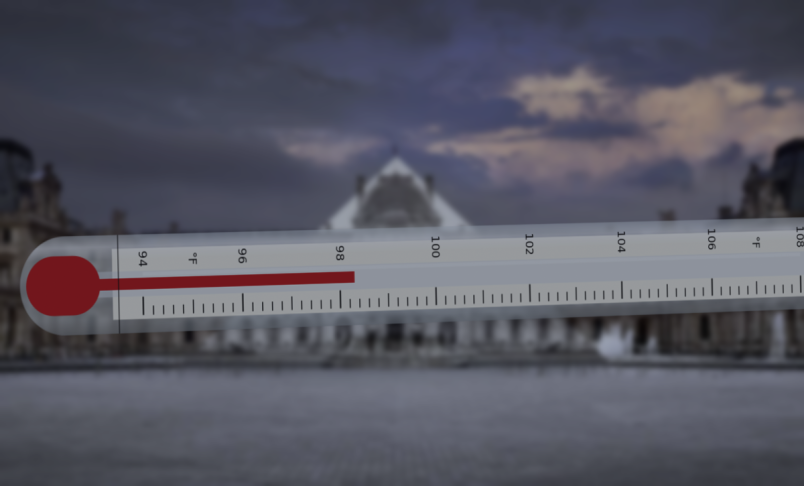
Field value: **98.3** °F
